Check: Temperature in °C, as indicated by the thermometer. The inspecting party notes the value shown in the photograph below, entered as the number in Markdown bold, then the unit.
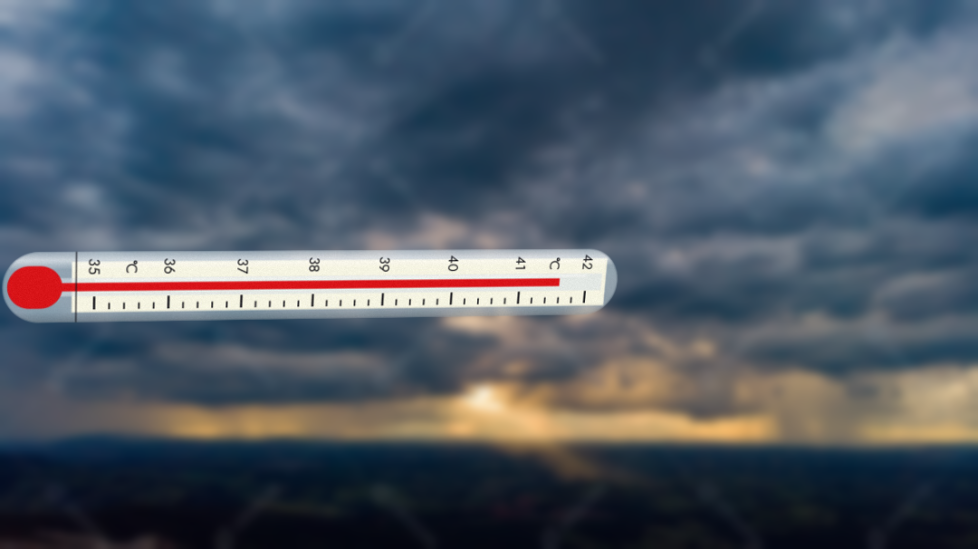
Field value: **41.6** °C
